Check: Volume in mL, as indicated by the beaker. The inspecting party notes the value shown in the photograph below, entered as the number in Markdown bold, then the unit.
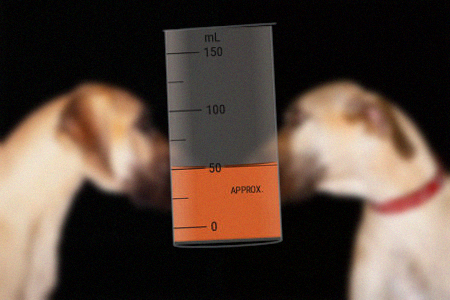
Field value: **50** mL
